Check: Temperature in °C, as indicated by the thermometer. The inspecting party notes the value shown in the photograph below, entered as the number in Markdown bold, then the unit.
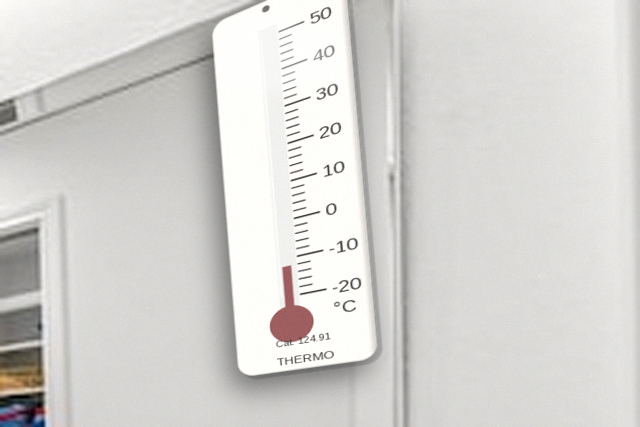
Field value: **-12** °C
